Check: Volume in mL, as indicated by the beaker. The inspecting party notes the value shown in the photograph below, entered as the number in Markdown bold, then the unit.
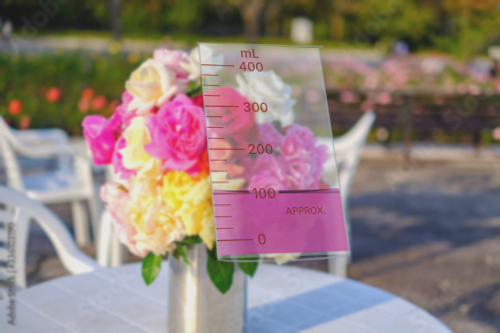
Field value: **100** mL
